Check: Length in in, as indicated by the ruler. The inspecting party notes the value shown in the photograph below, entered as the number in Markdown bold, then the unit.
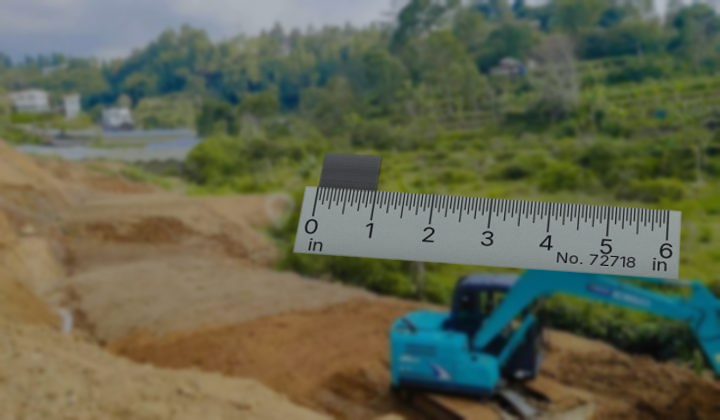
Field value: **1** in
